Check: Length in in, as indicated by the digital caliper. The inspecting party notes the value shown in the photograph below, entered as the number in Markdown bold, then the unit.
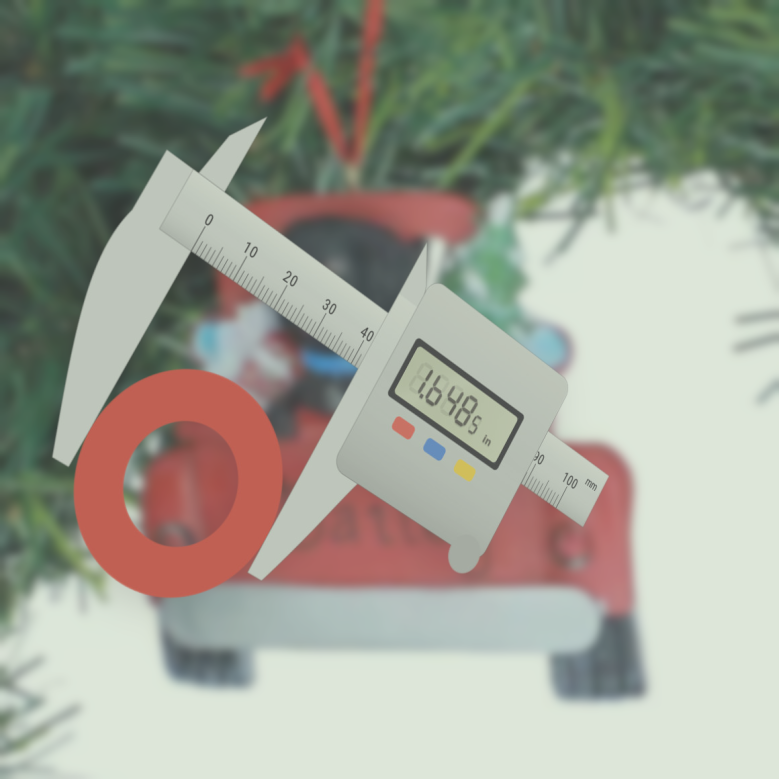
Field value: **1.6485** in
